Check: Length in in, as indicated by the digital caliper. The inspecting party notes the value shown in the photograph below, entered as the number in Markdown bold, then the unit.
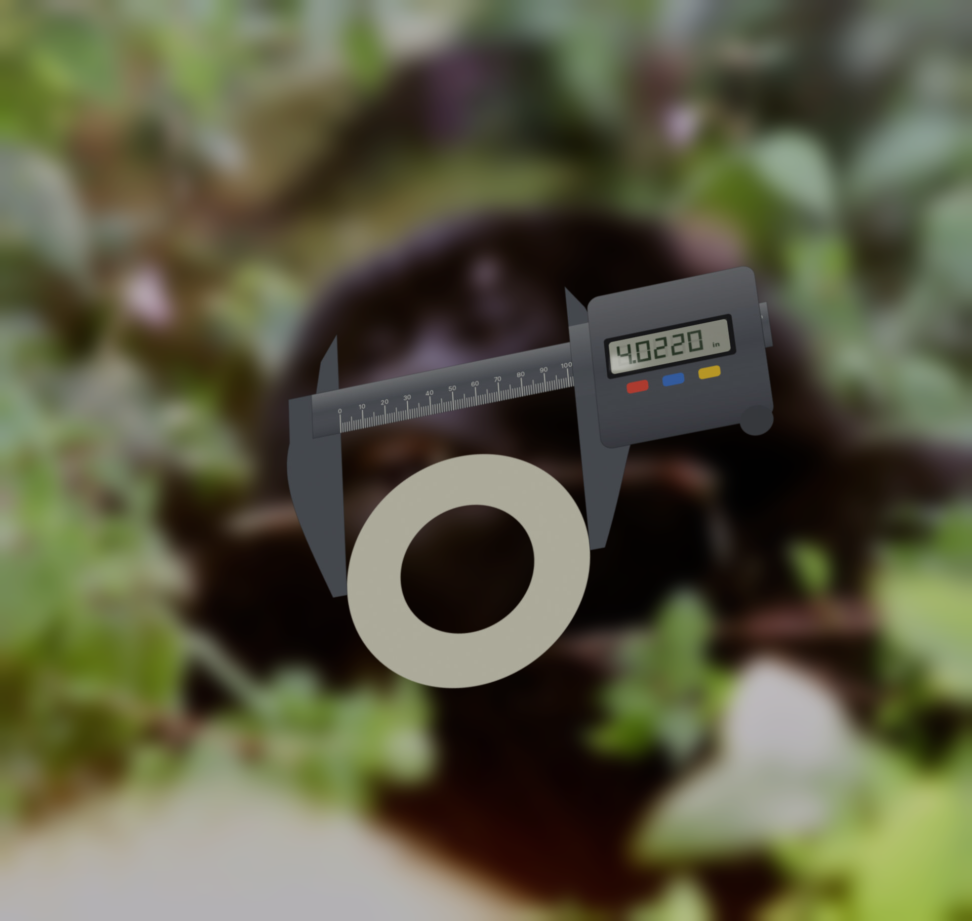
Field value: **4.0220** in
